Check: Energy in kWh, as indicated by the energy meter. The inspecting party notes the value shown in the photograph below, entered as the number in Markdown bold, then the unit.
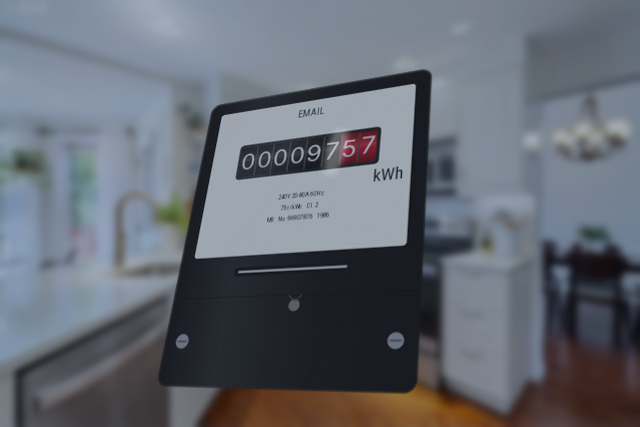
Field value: **97.57** kWh
